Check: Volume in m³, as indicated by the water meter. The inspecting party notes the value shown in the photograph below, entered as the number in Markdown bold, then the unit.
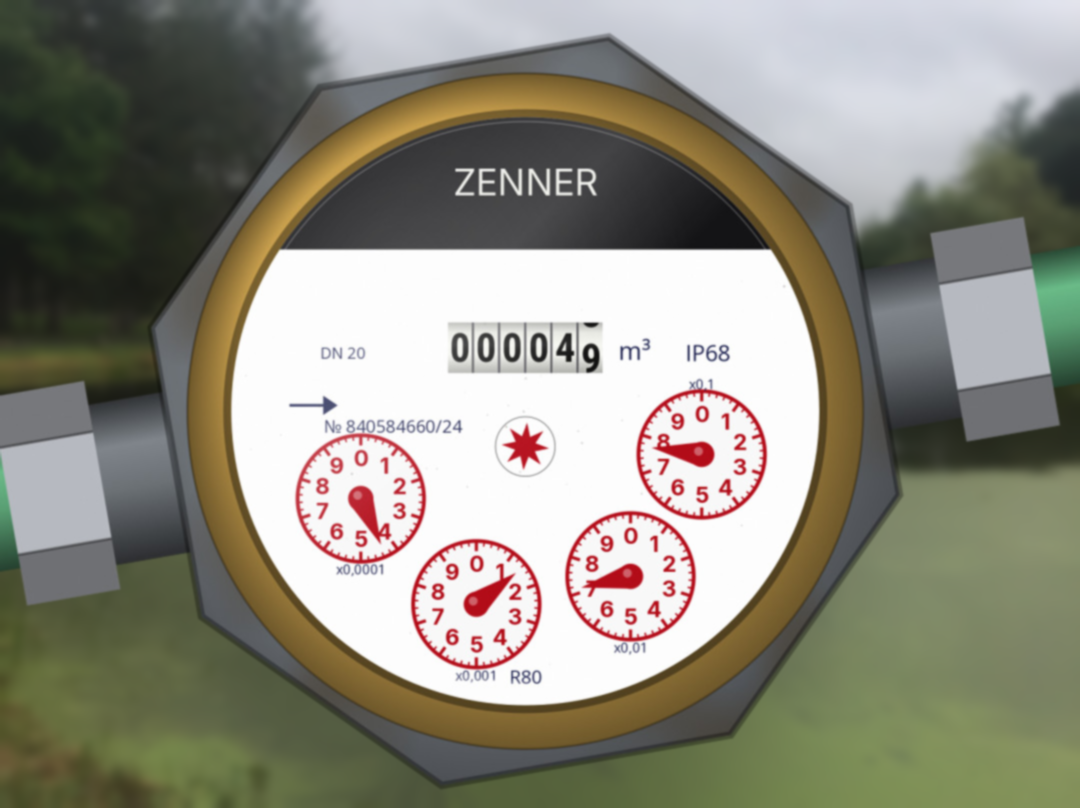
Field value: **48.7714** m³
